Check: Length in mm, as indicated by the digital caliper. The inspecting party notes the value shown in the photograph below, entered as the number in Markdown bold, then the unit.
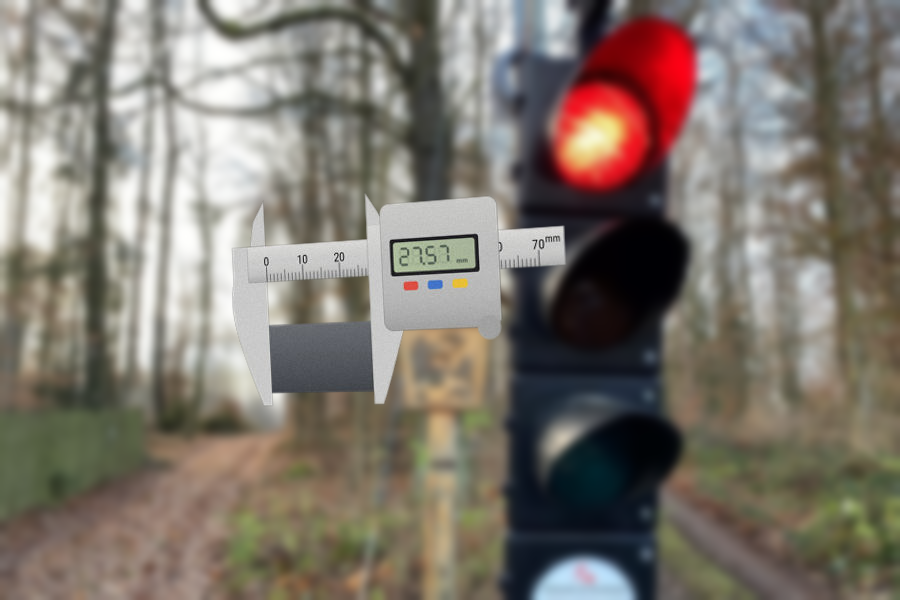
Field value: **27.57** mm
